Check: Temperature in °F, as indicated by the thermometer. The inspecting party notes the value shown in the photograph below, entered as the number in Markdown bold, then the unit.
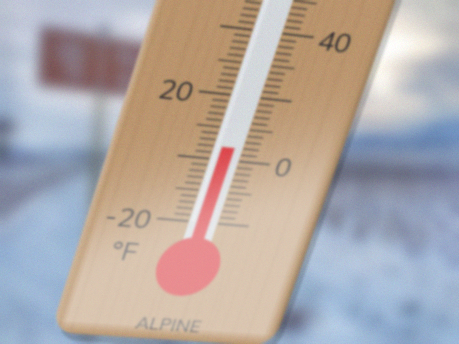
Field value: **4** °F
